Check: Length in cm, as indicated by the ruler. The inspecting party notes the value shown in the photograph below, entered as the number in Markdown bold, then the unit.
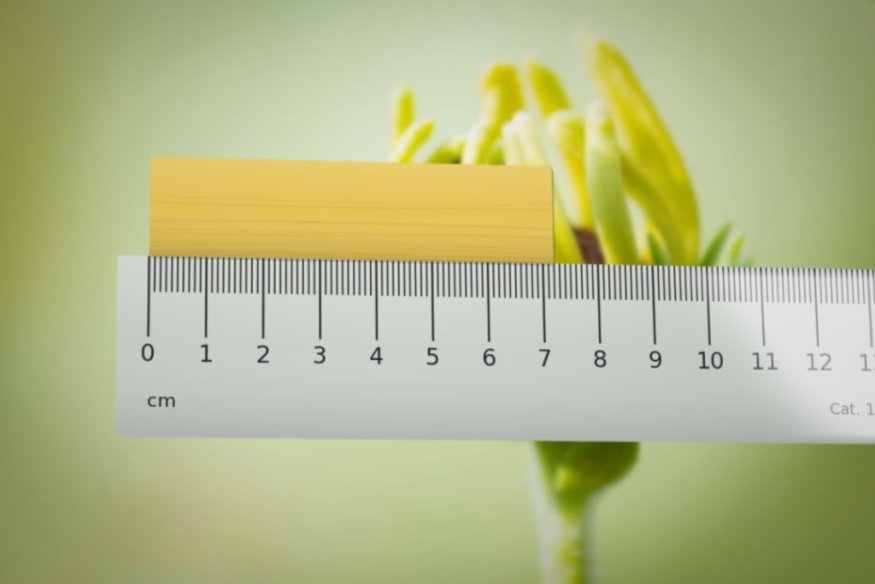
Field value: **7.2** cm
